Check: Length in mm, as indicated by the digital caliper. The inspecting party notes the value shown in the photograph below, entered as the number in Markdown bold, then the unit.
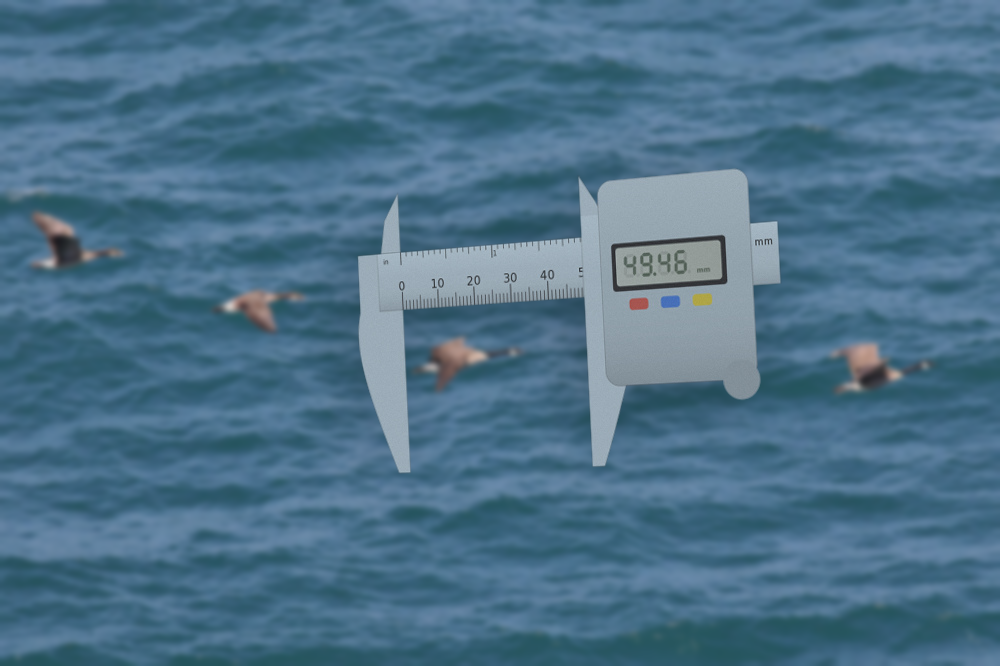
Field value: **49.46** mm
